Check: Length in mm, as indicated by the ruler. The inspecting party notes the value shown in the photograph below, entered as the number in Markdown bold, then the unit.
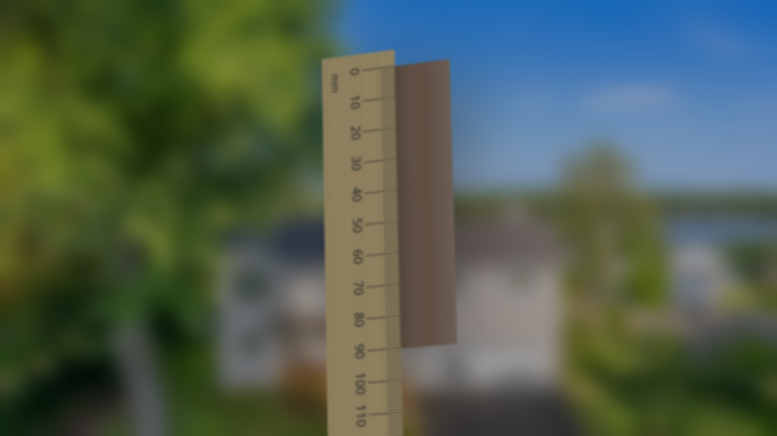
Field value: **90** mm
